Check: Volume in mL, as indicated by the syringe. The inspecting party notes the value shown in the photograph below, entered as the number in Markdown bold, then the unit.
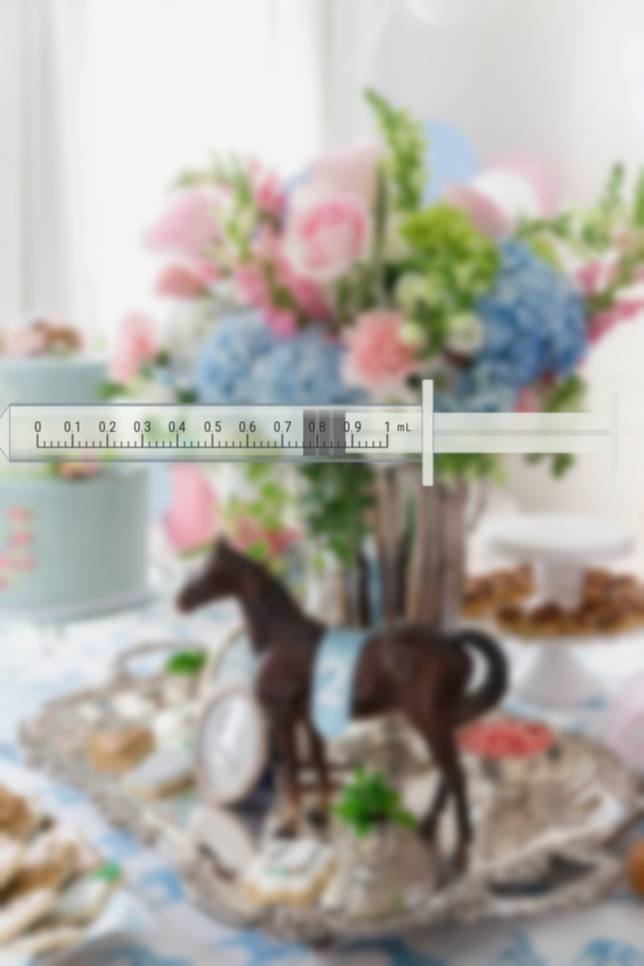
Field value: **0.76** mL
